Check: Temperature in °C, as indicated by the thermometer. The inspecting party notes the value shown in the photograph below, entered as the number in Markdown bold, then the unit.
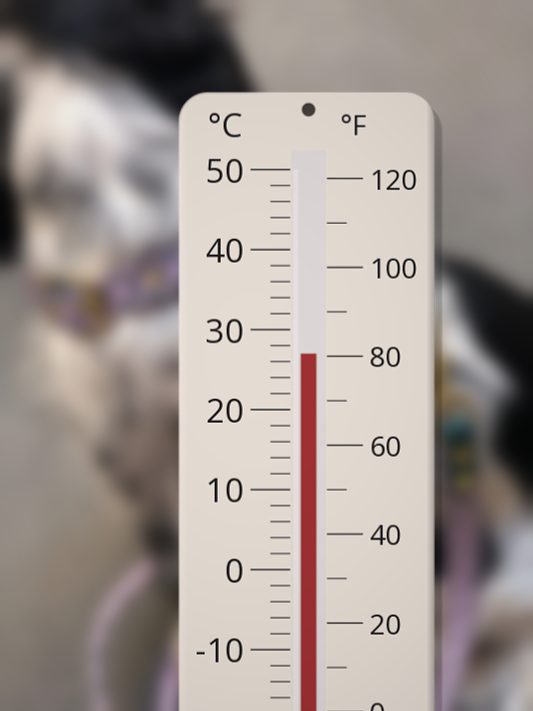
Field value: **27** °C
